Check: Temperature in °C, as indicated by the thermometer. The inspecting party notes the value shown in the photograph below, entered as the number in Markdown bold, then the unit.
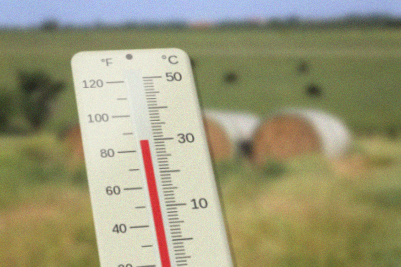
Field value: **30** °C
